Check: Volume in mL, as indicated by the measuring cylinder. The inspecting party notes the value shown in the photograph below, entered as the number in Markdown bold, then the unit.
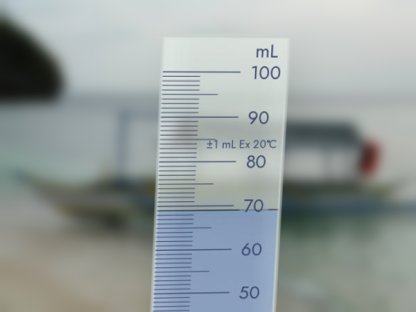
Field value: **69** mL
